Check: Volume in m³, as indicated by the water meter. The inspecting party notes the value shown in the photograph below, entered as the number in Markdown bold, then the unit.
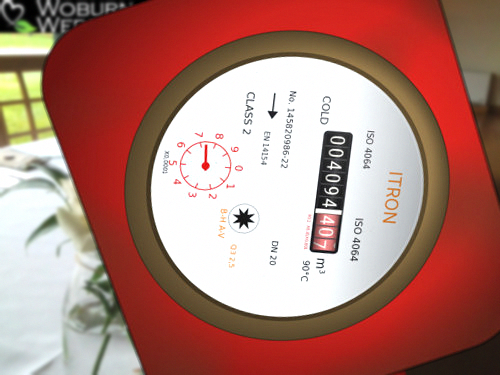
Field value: **4094.4067** m³
